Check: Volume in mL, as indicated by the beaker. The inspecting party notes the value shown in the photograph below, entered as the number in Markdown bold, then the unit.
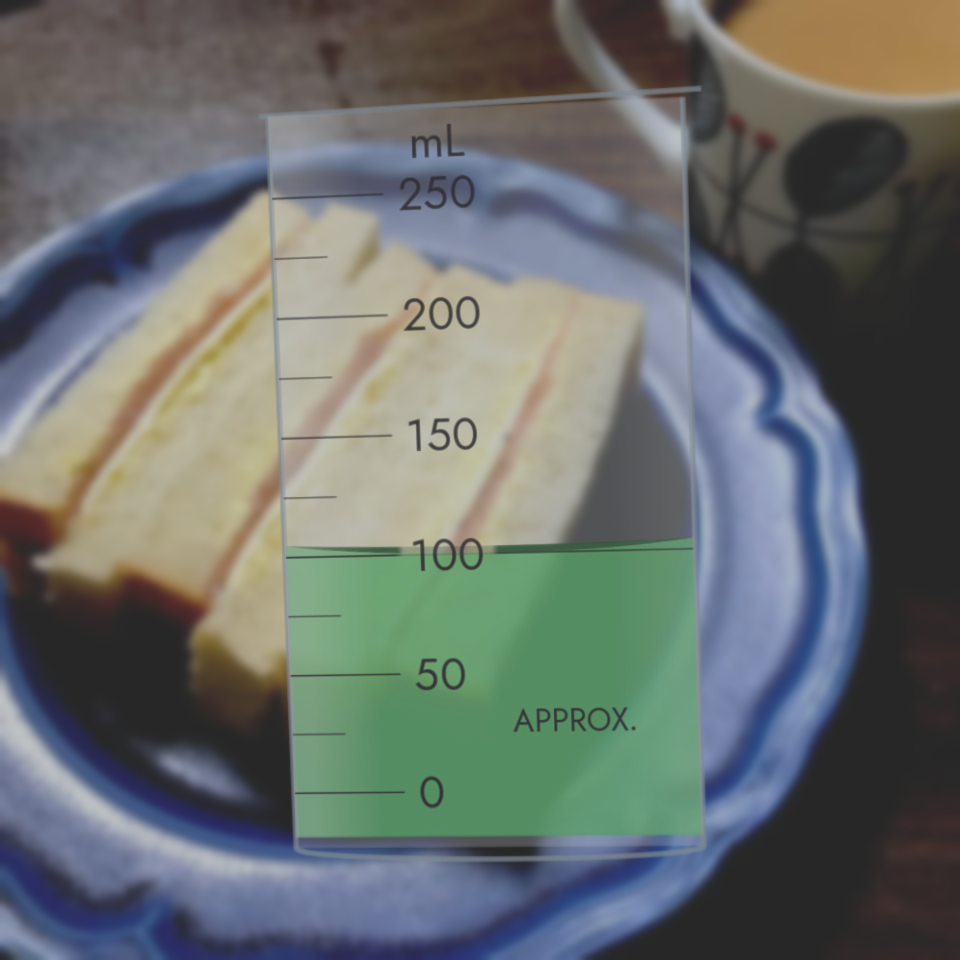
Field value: **100** mL
